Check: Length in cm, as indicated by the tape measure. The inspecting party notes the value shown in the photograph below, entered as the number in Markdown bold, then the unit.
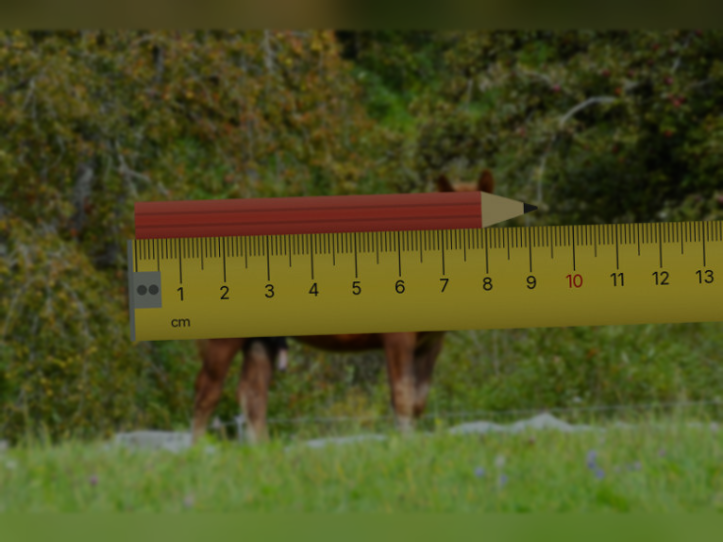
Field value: **9.2** cm
